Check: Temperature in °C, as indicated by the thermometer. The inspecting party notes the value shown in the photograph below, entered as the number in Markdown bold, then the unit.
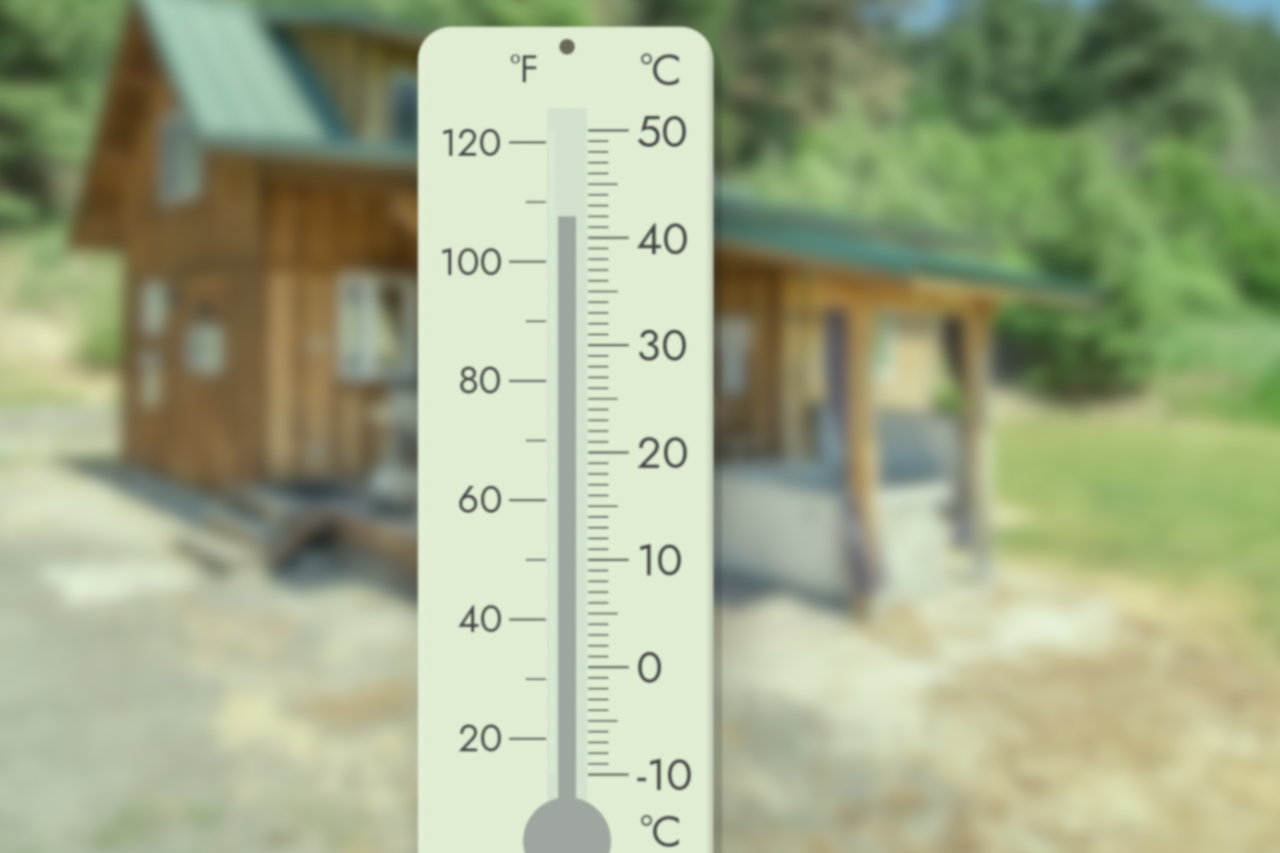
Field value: **42** °C
